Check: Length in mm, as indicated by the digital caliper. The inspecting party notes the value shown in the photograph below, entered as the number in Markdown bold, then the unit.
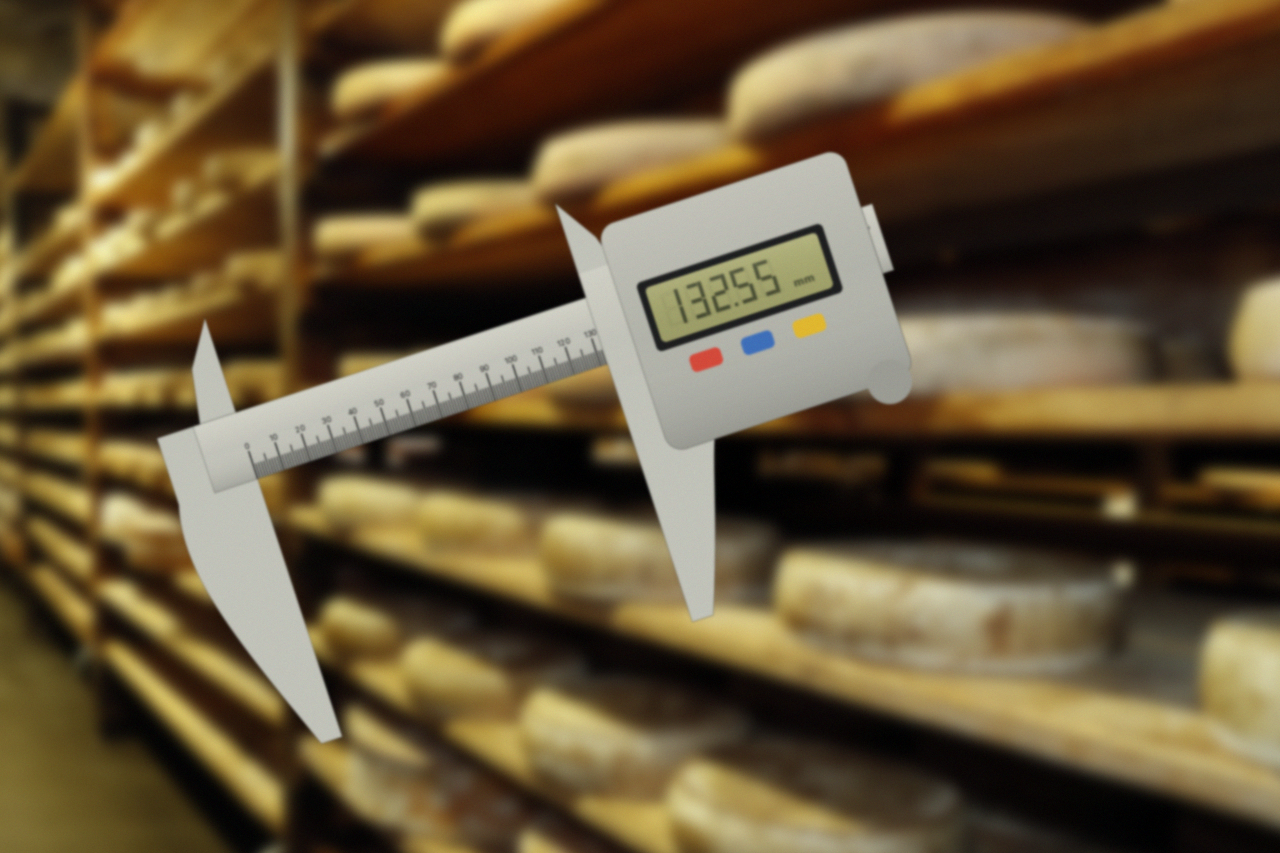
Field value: **132.55** mm
